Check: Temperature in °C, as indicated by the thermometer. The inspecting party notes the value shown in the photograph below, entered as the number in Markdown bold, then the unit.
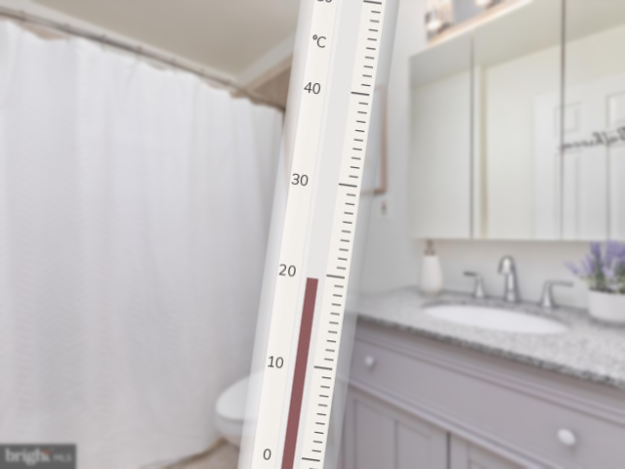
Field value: **19.5** °C
